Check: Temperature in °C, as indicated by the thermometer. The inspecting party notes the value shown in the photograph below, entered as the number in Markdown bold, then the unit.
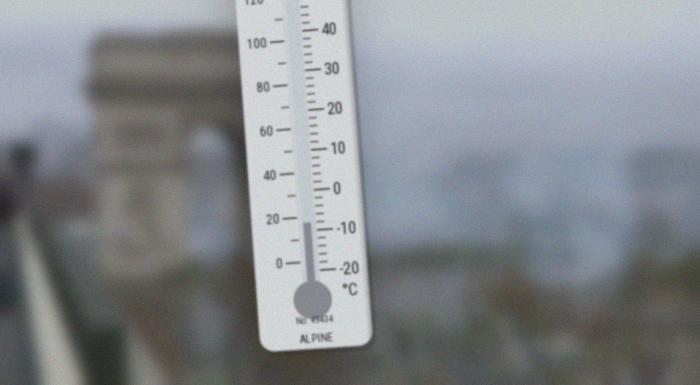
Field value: **-8** °C
